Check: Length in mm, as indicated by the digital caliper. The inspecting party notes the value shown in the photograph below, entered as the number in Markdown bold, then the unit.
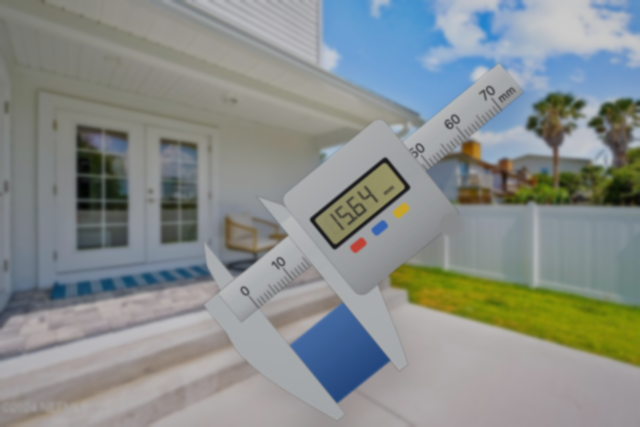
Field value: **15.64** mm
